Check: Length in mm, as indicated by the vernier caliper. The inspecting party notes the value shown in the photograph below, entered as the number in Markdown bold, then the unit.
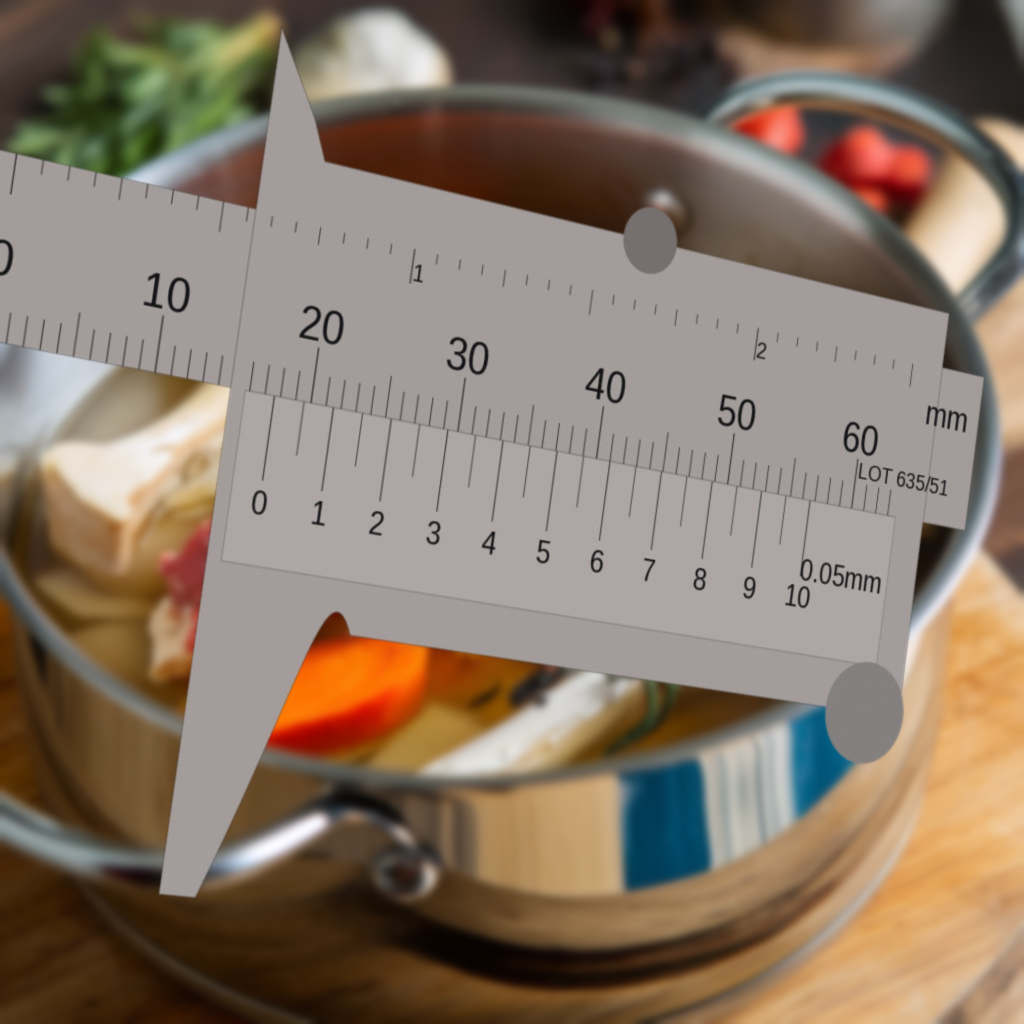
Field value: **17.6** mm
